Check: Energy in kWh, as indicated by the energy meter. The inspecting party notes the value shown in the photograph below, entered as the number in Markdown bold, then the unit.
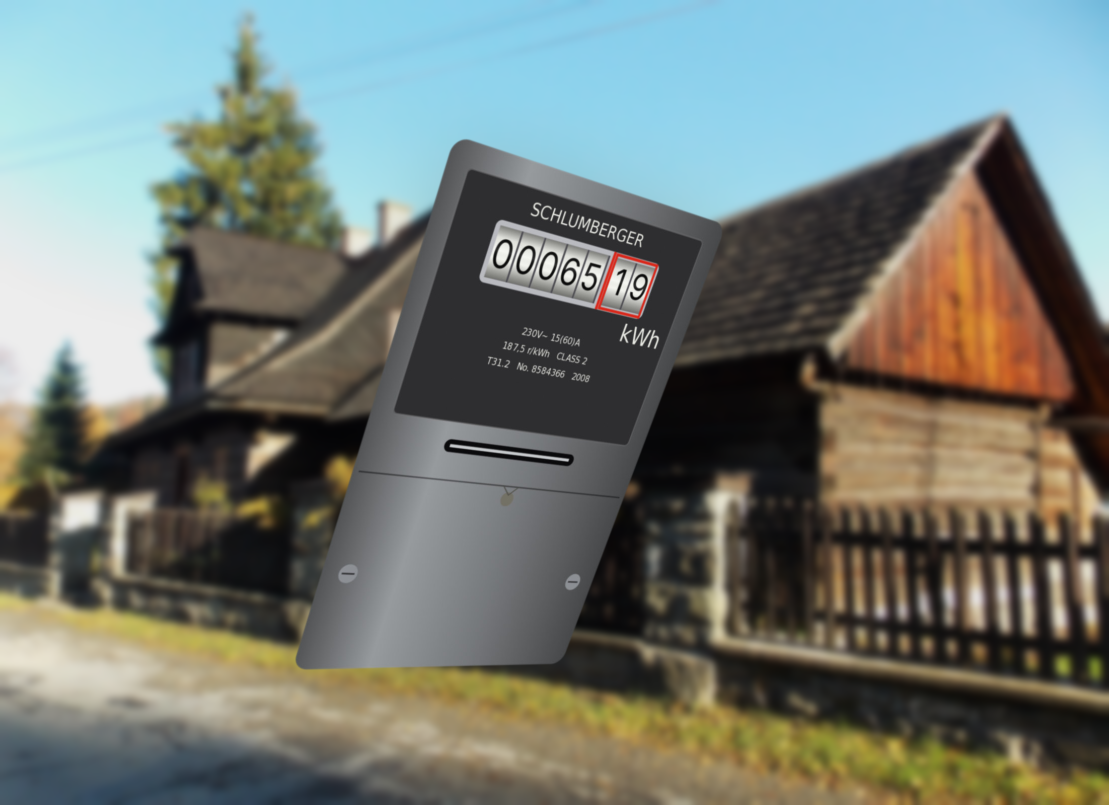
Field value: **65.19** kWh
